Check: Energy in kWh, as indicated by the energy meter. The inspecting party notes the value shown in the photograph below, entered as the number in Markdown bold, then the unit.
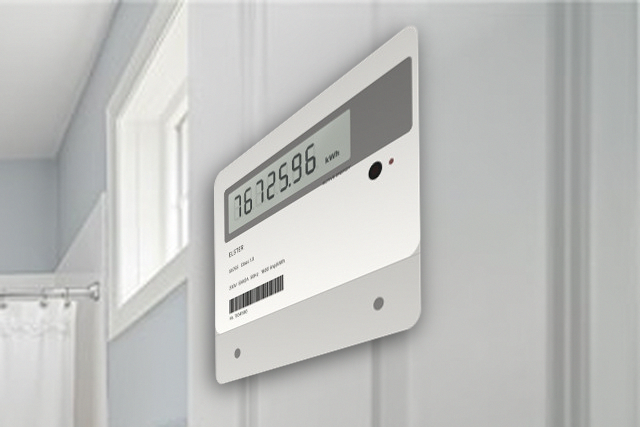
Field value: **76725.96** kWh
